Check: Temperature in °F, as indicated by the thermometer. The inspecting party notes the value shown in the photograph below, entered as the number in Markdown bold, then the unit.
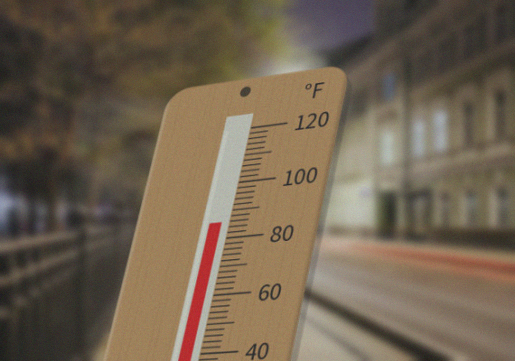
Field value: **86** °F
